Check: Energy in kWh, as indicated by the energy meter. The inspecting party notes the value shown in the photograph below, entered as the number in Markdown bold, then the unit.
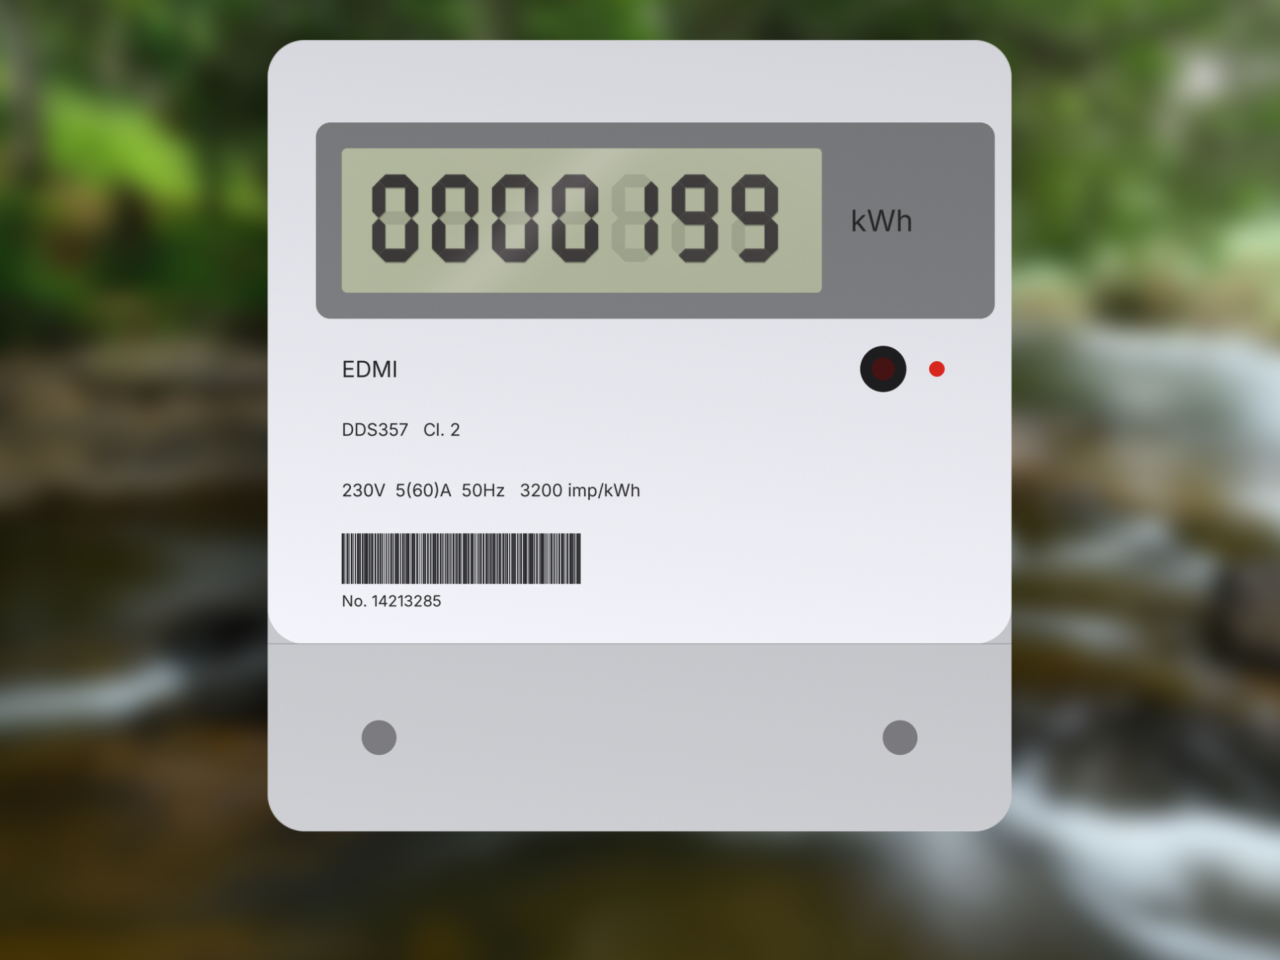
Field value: **199** kWh
